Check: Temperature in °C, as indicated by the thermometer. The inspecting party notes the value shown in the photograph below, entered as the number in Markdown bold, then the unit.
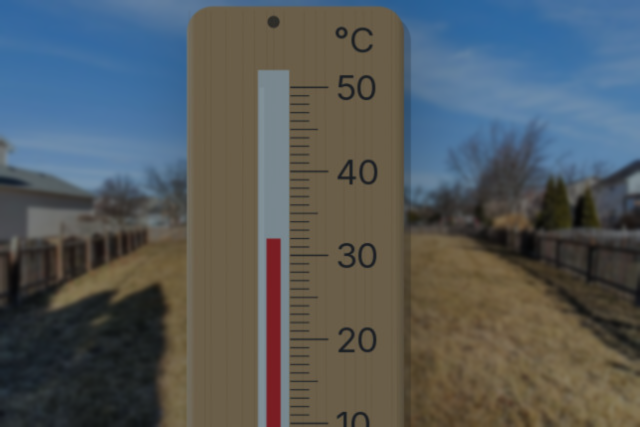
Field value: **32** °C
